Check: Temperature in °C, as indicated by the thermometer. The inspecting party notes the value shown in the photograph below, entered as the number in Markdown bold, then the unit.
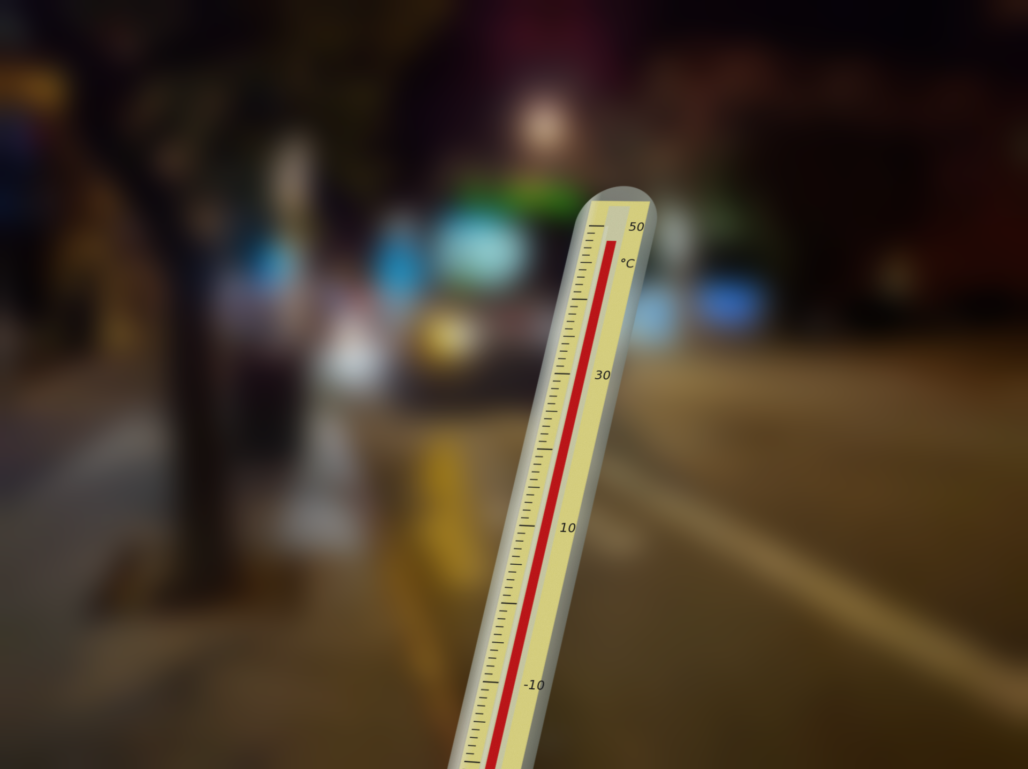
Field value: **48** °C
